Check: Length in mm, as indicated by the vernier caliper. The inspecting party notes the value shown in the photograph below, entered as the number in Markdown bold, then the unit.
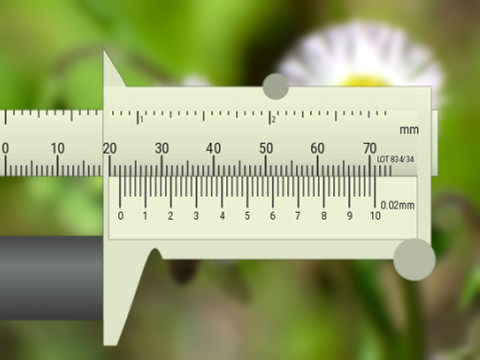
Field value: **22.0** mm
